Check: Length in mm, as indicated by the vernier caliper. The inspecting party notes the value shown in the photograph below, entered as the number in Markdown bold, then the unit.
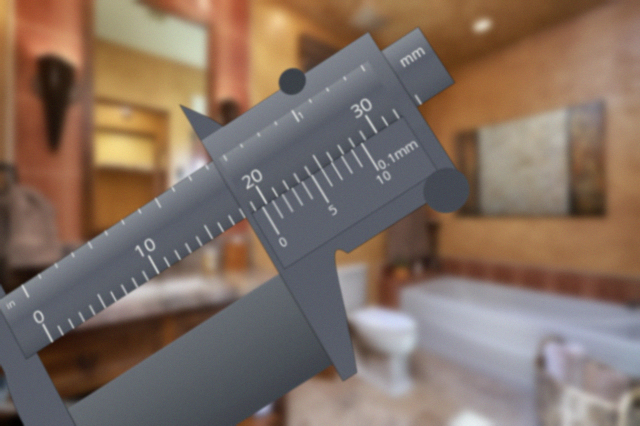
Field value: **19.6** mm
